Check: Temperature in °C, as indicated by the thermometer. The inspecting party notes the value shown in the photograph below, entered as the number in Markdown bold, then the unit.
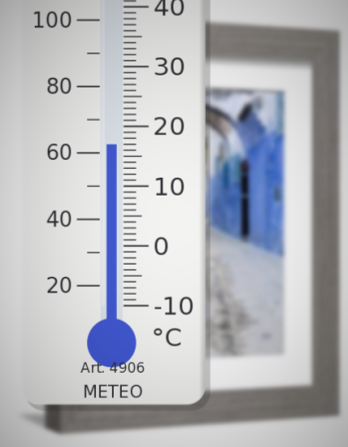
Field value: **17** °C
